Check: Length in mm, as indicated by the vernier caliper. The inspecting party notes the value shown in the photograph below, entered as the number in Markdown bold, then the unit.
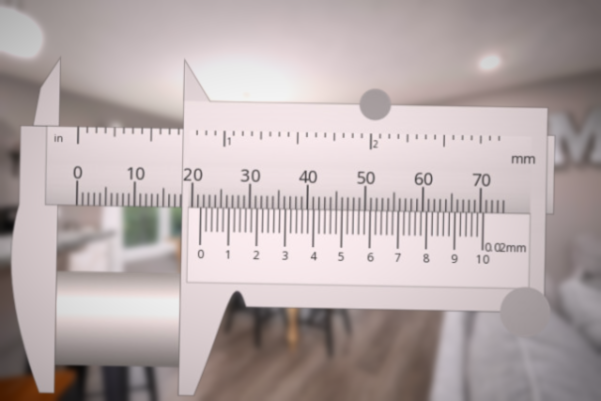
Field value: **21.5** mm
